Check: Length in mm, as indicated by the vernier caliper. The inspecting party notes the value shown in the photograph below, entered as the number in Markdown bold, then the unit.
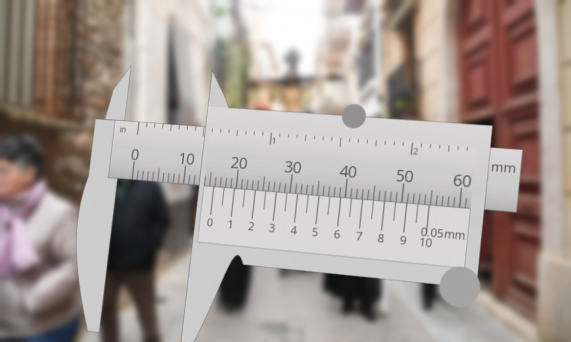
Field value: **15.8** mm
